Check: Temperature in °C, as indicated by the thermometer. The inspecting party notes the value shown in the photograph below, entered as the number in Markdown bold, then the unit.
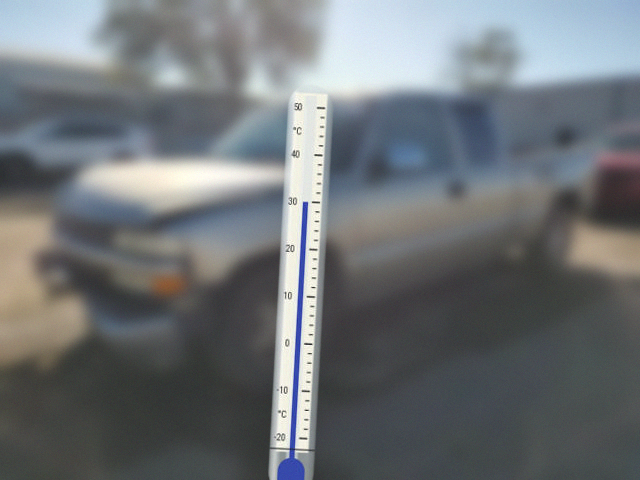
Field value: **30** °C
